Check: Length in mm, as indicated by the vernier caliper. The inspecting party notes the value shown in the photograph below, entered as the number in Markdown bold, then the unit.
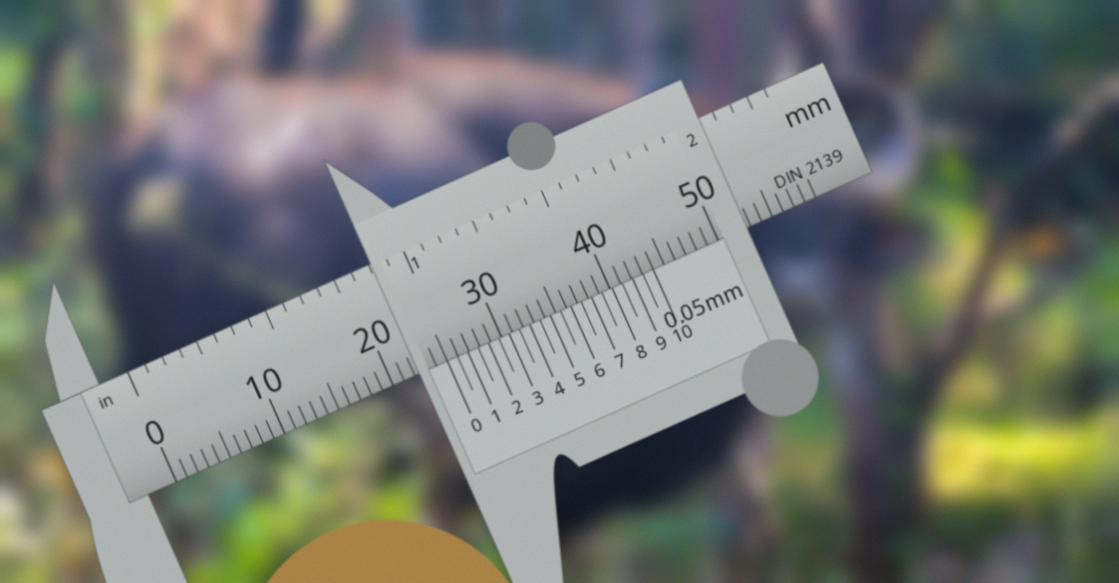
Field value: **25.0** mm
